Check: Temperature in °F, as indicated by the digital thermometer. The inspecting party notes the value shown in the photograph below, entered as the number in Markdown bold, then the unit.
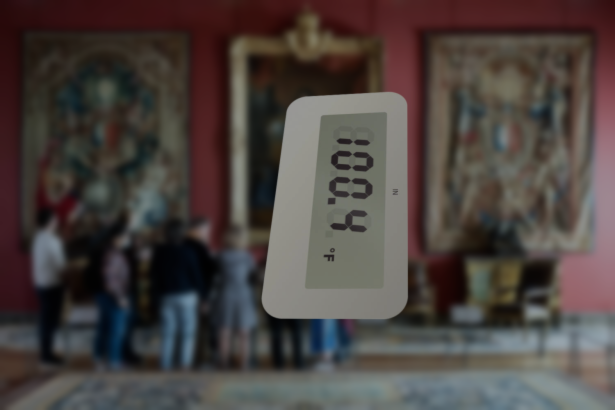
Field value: **100.4** °F
